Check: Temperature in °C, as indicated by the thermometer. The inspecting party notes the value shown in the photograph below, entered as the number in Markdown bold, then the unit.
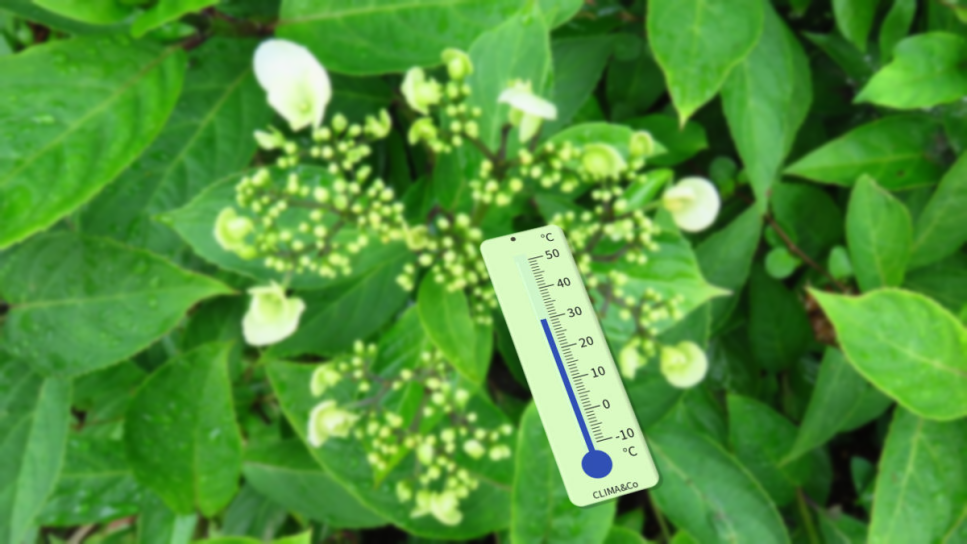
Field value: **30** °C
